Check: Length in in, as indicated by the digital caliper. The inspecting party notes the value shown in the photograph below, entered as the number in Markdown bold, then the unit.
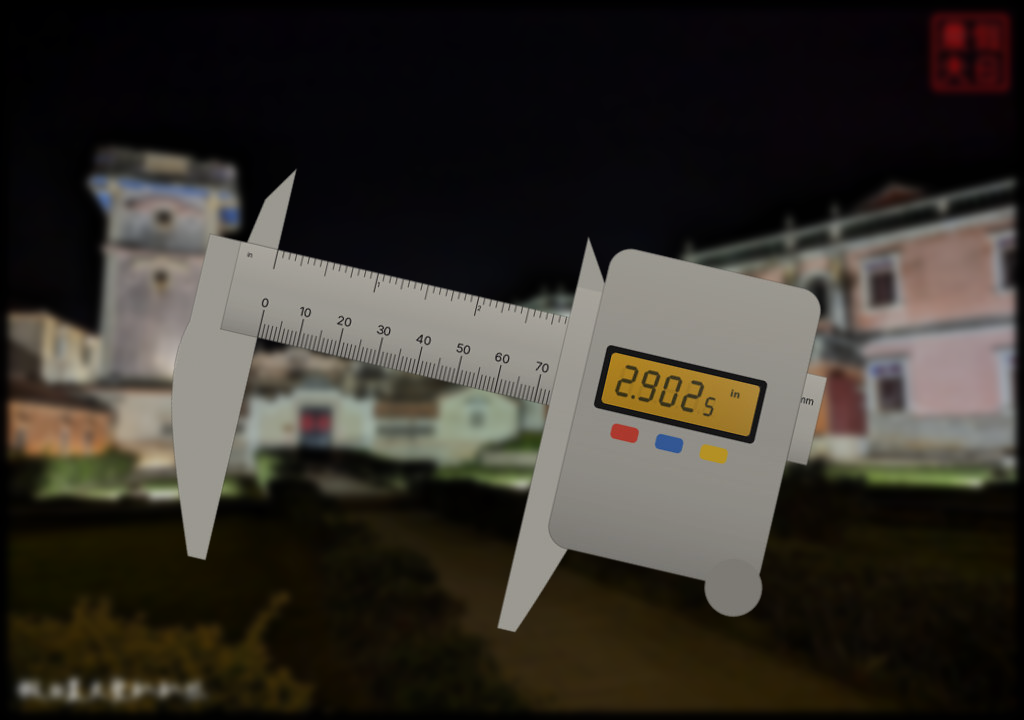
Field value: **2.9025** in
